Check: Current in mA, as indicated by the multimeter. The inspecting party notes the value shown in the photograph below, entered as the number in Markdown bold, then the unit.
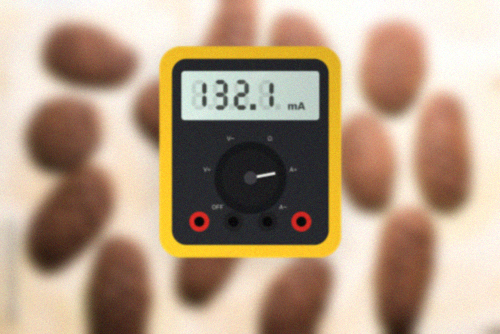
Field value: **132.1** mA
